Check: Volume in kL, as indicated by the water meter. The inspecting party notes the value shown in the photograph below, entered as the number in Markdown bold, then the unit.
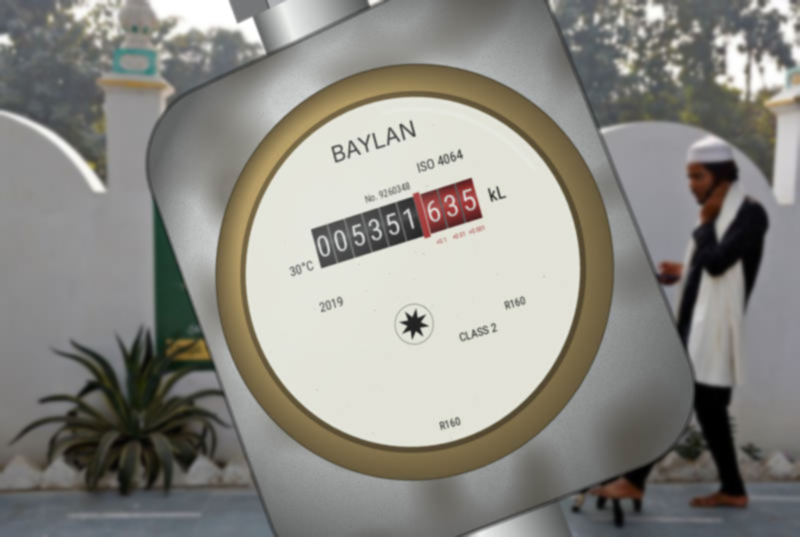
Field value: **5351.635** kL
